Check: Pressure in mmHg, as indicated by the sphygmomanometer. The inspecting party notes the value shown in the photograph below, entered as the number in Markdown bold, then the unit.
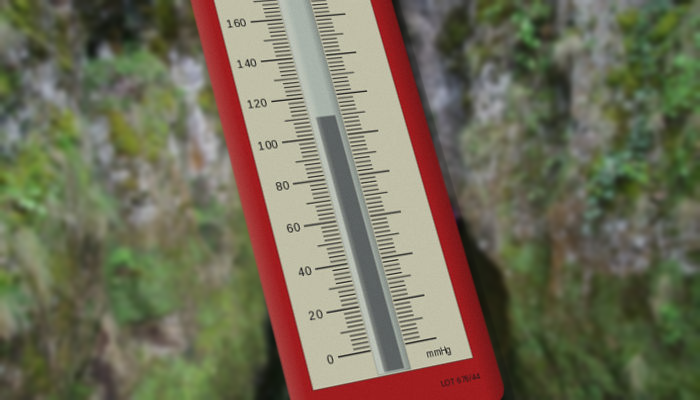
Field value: **110** mmHg
